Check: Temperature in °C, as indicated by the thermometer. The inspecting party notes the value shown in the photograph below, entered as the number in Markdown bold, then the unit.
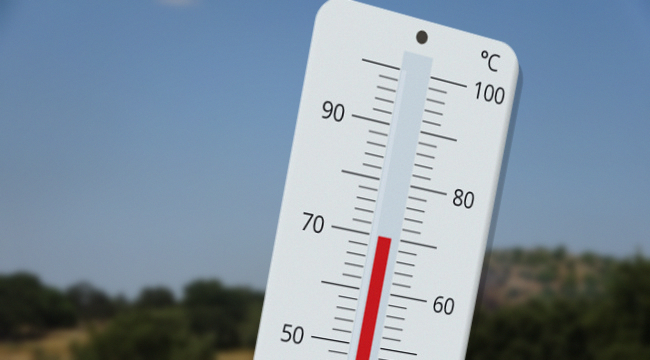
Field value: **70** °C
